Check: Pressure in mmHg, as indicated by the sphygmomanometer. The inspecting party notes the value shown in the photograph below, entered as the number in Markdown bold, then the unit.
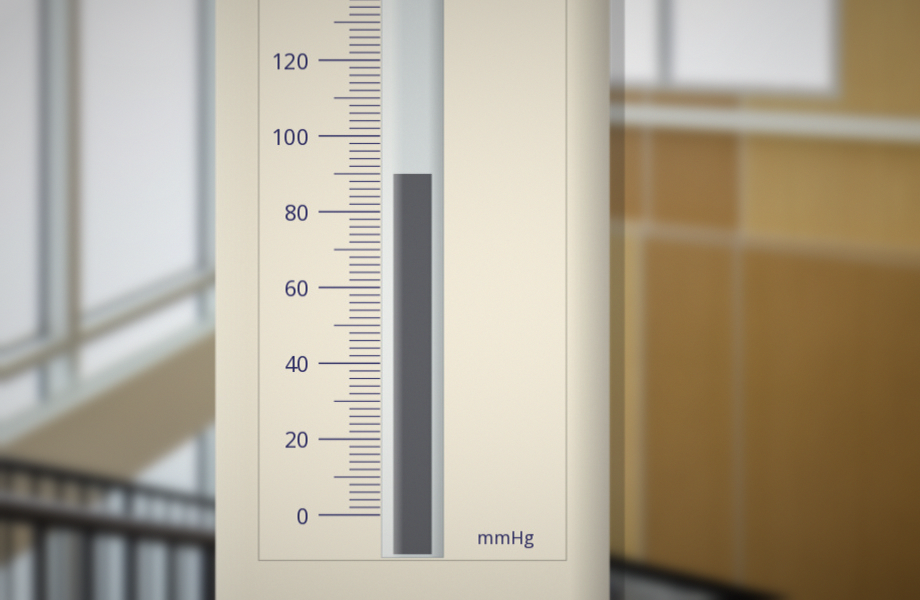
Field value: **90** mmHg
